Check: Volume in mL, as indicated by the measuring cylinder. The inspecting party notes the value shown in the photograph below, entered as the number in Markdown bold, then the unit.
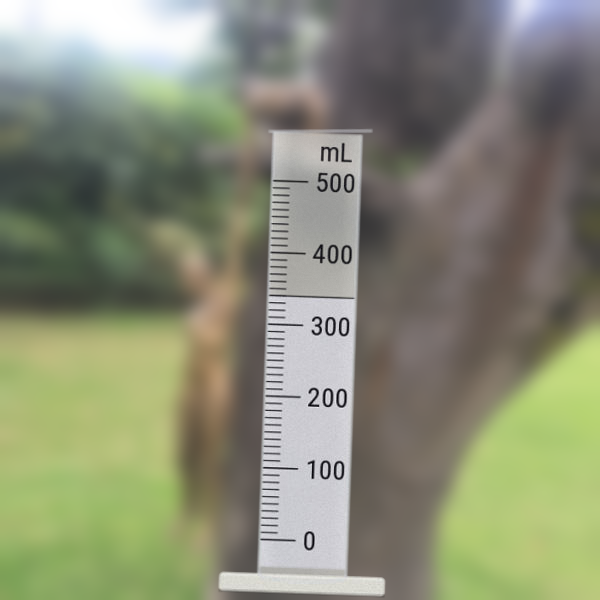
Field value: **340** mL
